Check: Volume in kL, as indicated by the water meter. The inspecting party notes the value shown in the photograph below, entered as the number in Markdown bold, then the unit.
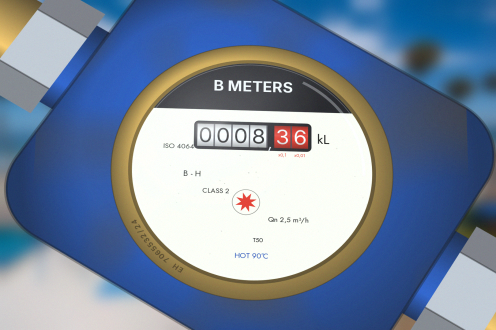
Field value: **8.36** kL
